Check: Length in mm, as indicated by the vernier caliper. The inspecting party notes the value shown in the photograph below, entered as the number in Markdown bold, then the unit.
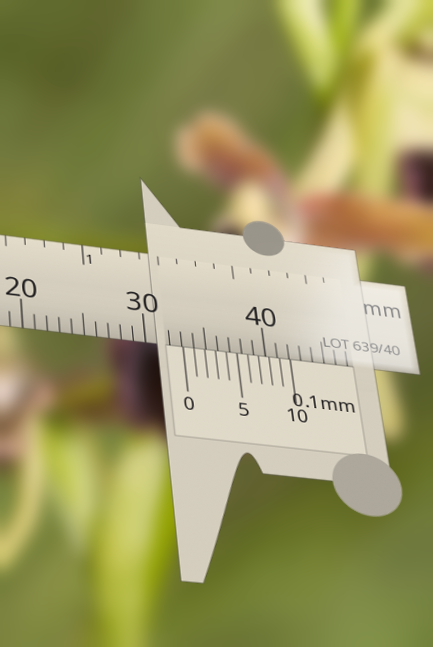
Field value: **33.1** mm
